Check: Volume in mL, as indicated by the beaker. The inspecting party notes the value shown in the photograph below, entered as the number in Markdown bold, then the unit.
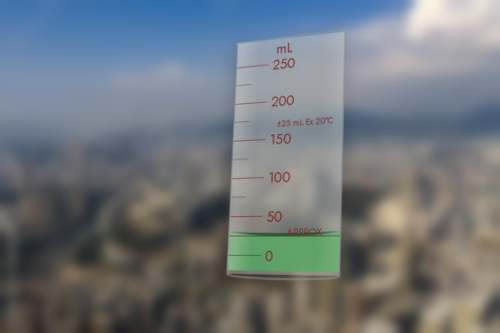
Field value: **25** mL
